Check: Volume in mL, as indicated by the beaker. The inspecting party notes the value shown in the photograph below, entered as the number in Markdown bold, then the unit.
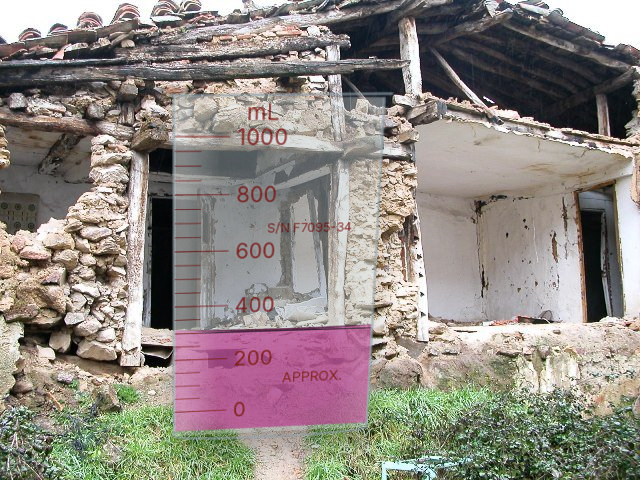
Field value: **300** mL
